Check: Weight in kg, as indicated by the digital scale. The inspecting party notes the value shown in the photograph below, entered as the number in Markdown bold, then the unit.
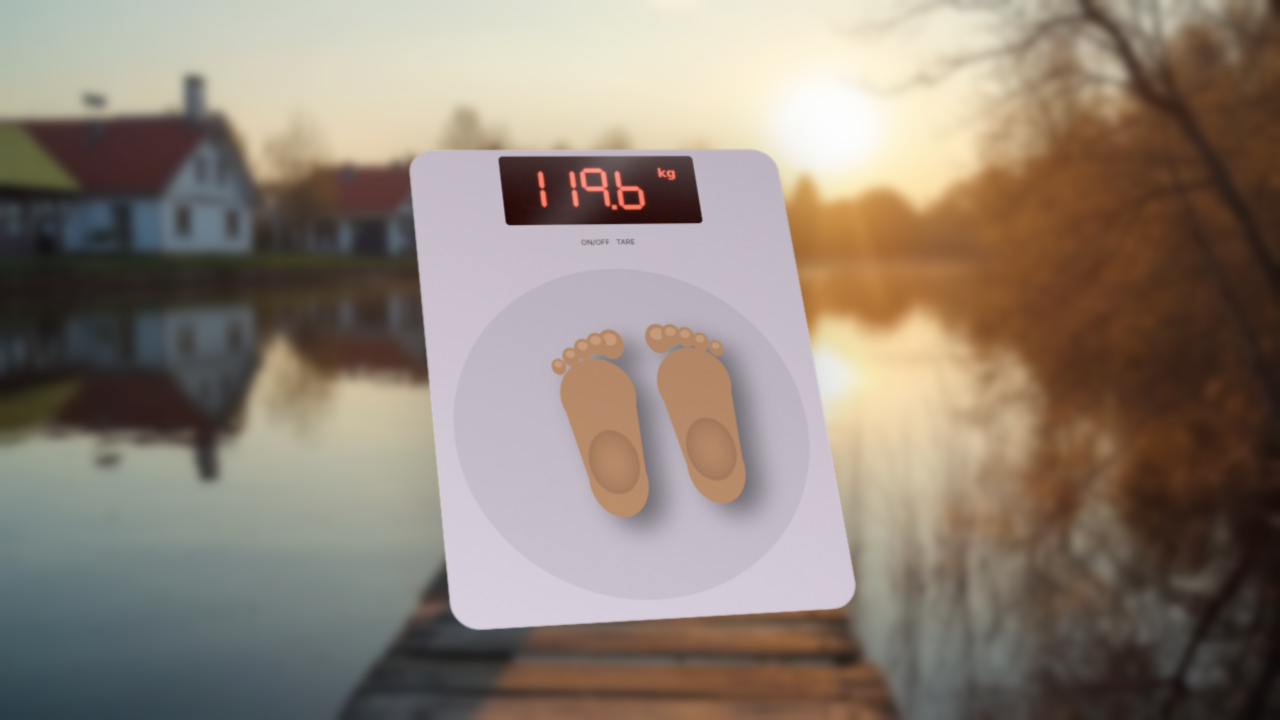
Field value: **119.6** kg
